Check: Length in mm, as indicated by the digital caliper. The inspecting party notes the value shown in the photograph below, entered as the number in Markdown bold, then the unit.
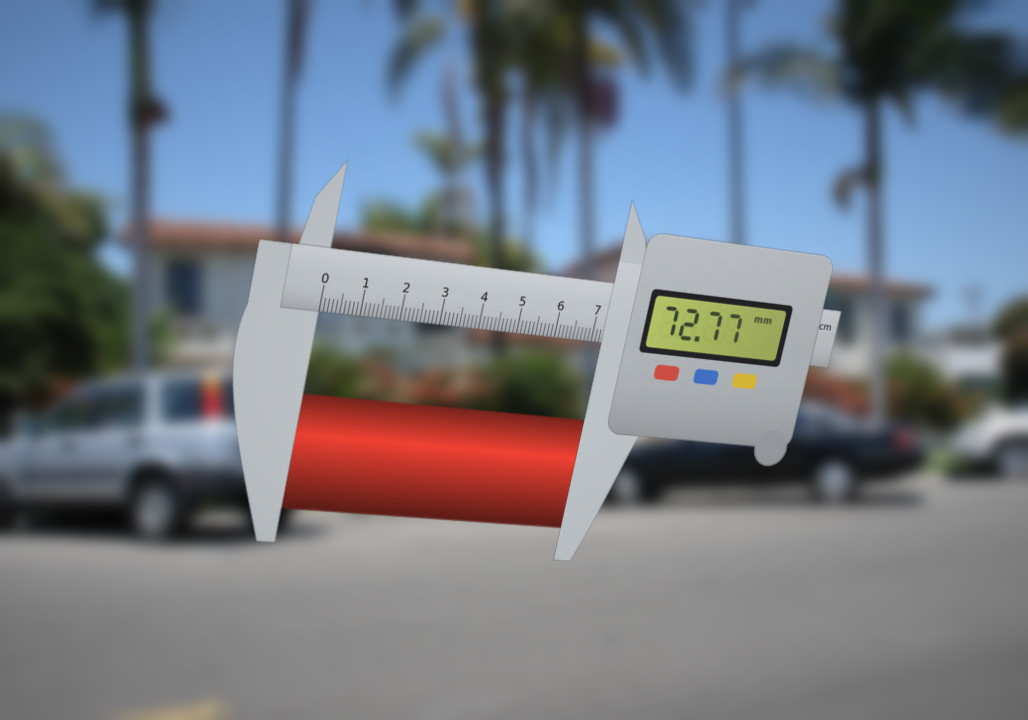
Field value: **72.77** mm
